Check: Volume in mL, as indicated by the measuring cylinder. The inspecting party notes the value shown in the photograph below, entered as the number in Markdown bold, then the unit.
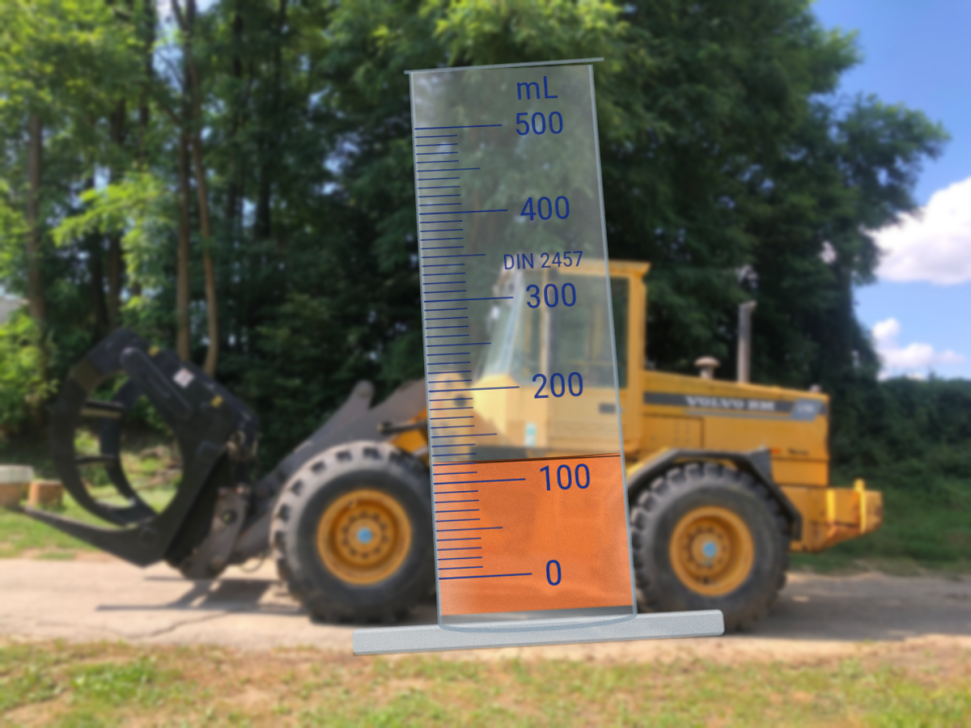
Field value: **120** mL
